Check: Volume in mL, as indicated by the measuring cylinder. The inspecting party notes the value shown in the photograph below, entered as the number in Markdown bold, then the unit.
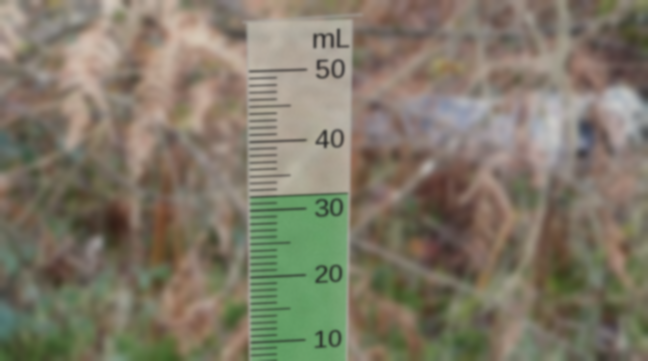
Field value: **32** mL
